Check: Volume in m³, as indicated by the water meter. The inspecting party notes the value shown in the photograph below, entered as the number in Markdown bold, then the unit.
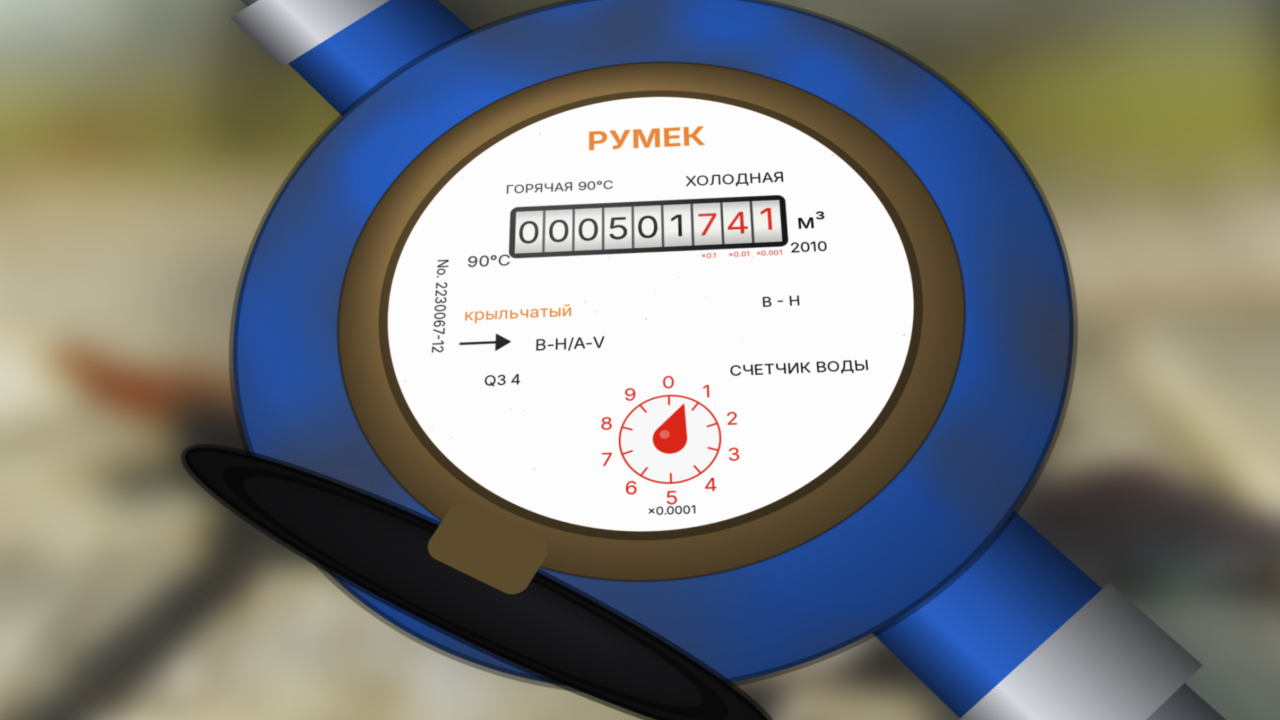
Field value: **501.7410** m³
